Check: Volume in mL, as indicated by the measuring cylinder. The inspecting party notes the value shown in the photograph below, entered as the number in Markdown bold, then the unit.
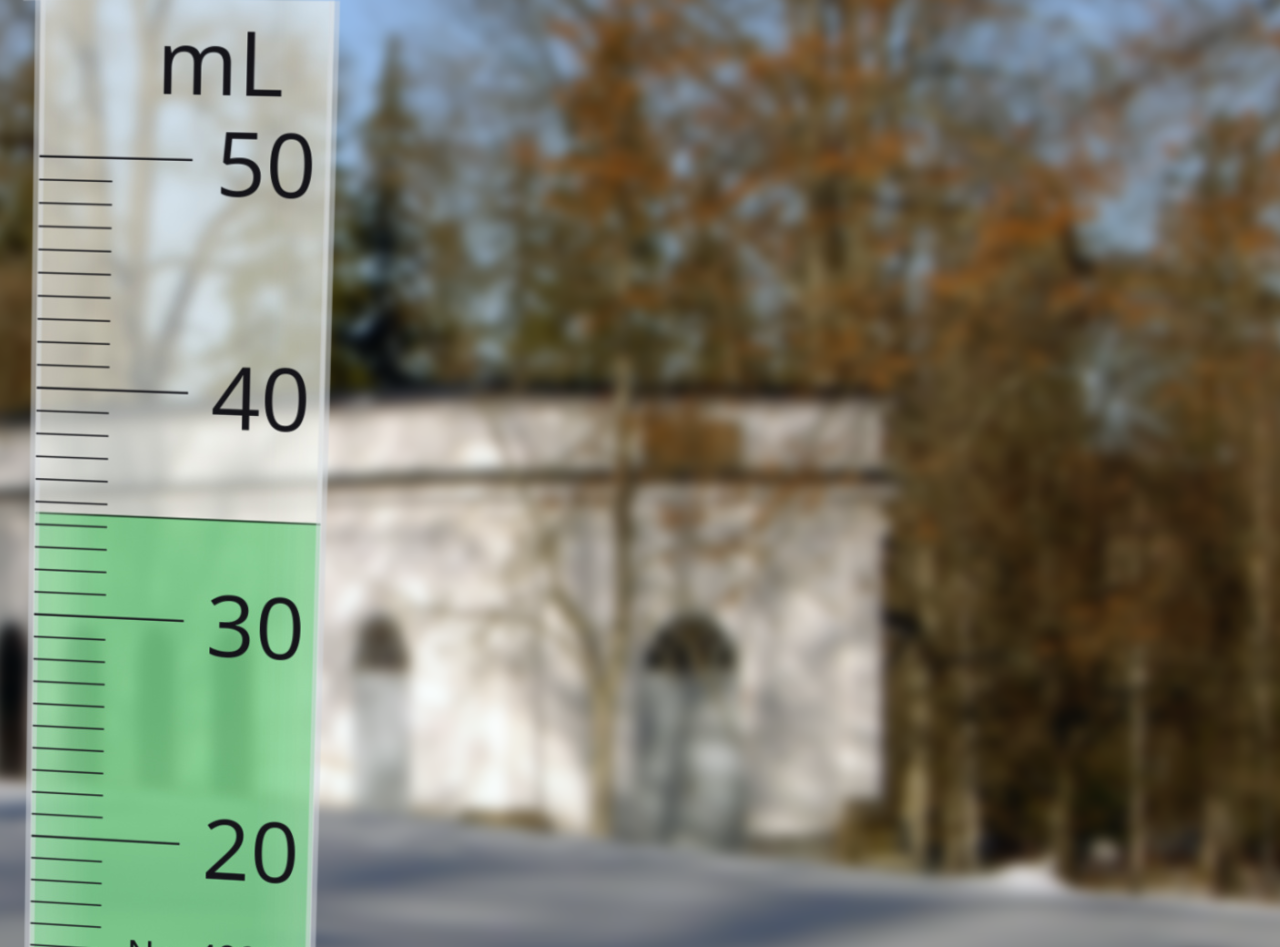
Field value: **34.5** mL
